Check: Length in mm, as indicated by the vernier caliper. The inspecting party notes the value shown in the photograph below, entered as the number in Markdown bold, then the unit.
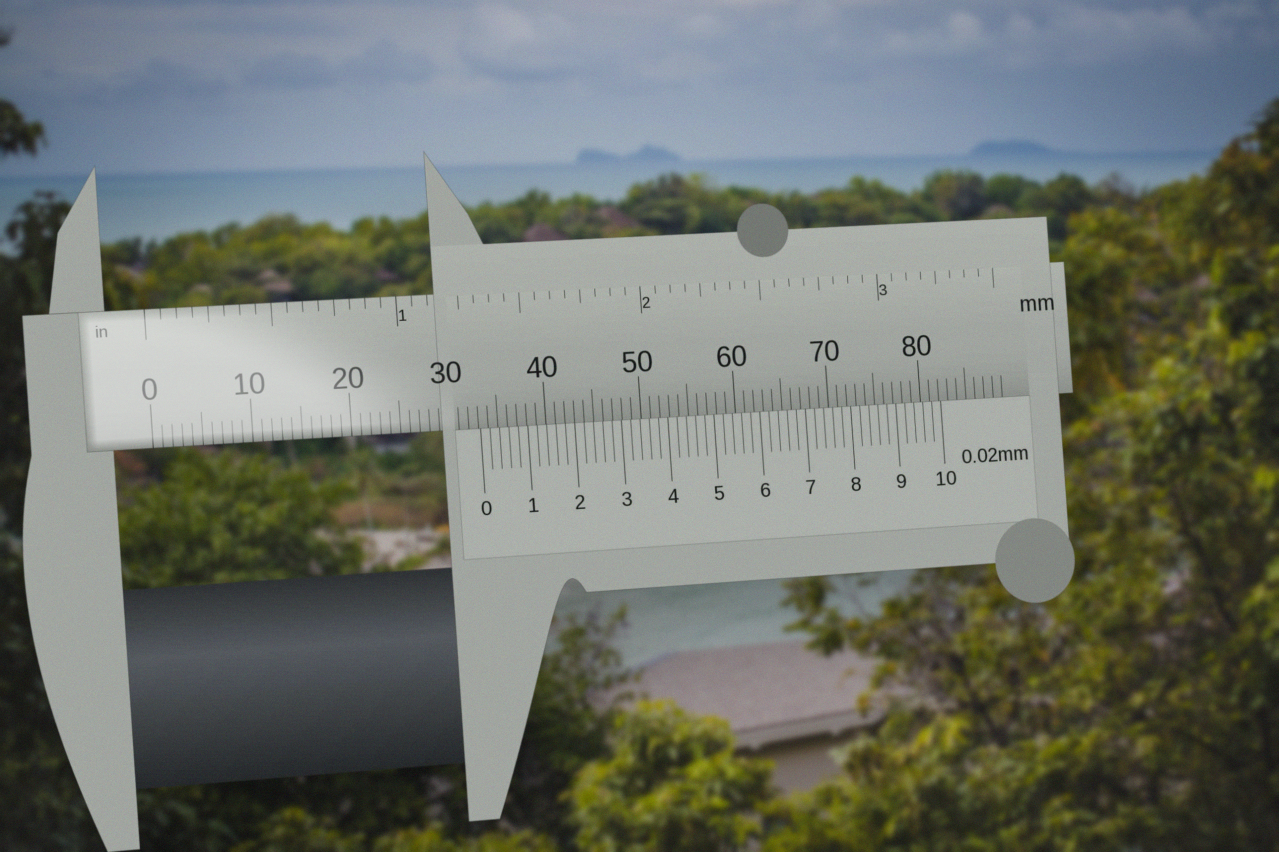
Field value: **33.2** mm
